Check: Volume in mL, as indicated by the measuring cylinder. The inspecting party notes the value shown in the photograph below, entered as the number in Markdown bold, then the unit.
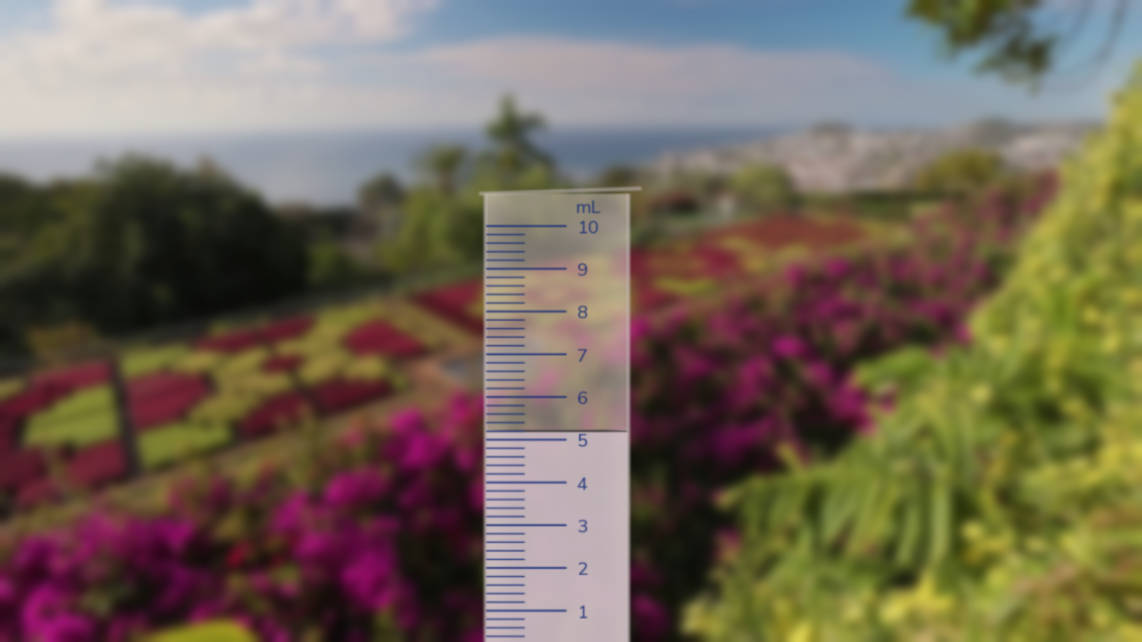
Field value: **5.2** mL
